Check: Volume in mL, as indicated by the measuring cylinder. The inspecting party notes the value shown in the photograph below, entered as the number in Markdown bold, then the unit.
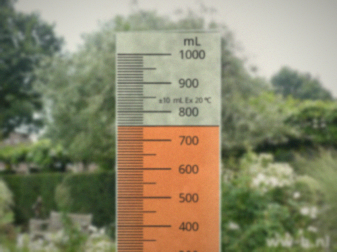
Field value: **750** mL
